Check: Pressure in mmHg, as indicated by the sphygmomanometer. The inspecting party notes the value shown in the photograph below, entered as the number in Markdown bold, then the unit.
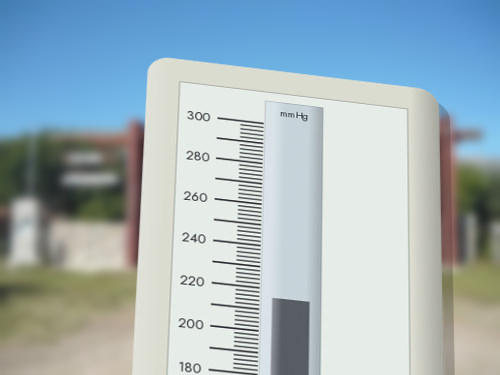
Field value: **216** mmHg
